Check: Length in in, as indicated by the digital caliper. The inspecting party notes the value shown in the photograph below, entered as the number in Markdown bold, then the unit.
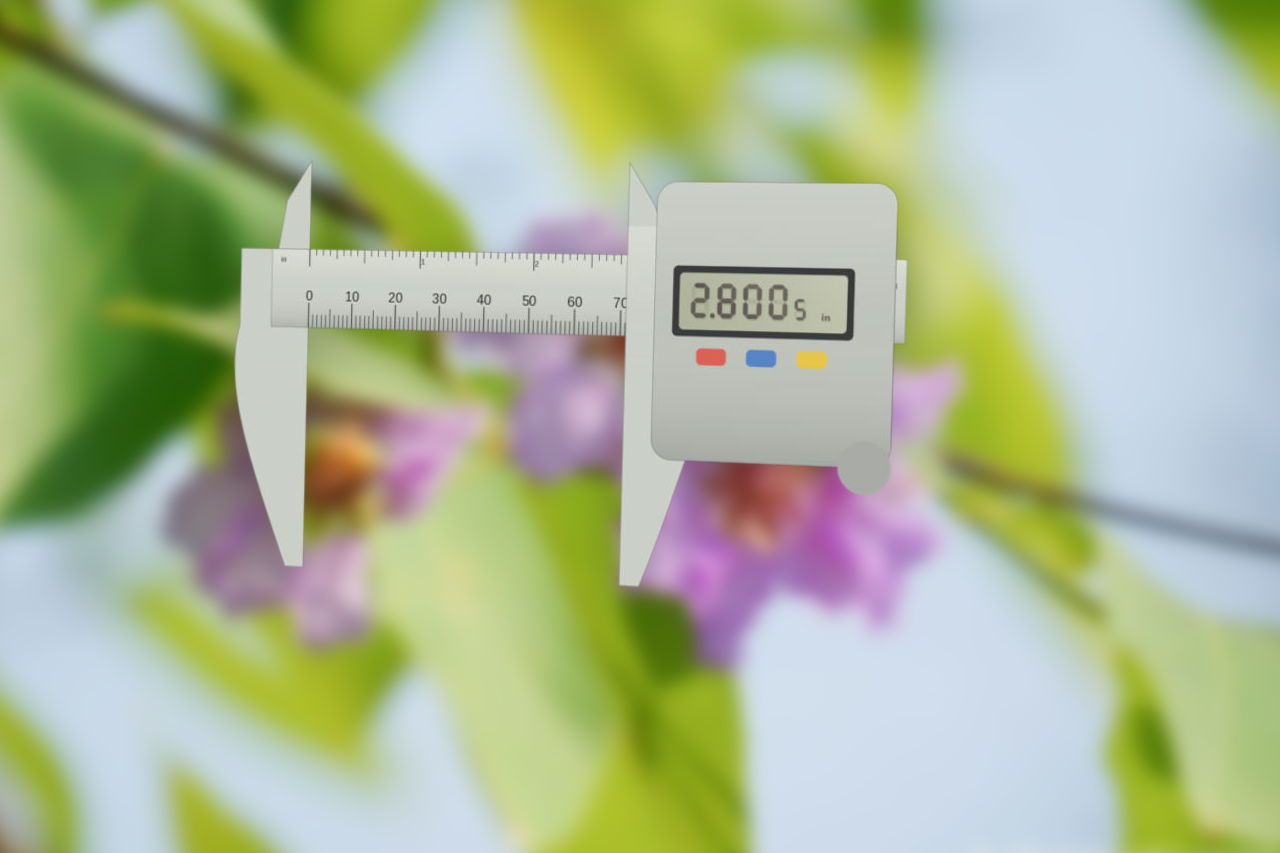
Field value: **2.8005** in
